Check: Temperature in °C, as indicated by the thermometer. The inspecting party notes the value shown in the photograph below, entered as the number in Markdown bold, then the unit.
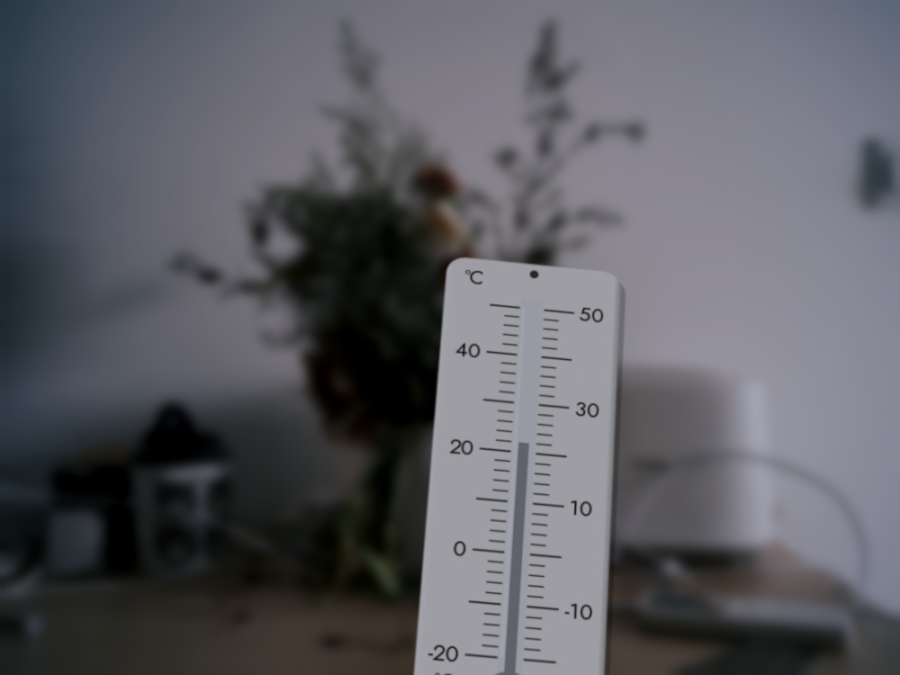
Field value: **22** °C
